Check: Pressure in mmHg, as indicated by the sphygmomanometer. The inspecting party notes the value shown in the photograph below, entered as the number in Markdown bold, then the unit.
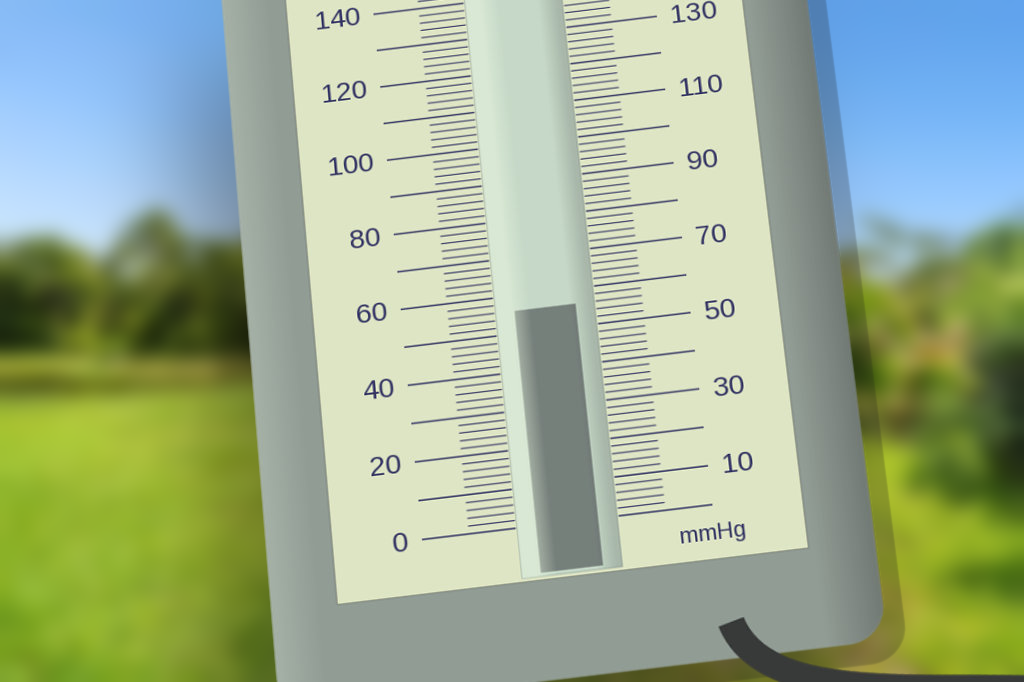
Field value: **56** mmHg
